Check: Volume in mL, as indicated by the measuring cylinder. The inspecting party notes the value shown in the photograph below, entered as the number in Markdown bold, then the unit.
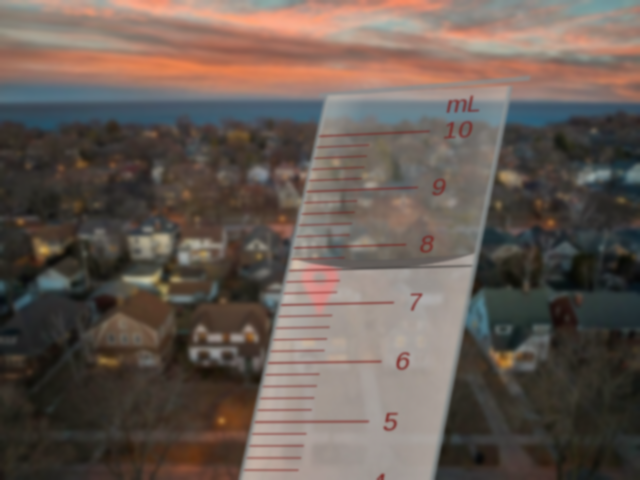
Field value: **7.6** mL
